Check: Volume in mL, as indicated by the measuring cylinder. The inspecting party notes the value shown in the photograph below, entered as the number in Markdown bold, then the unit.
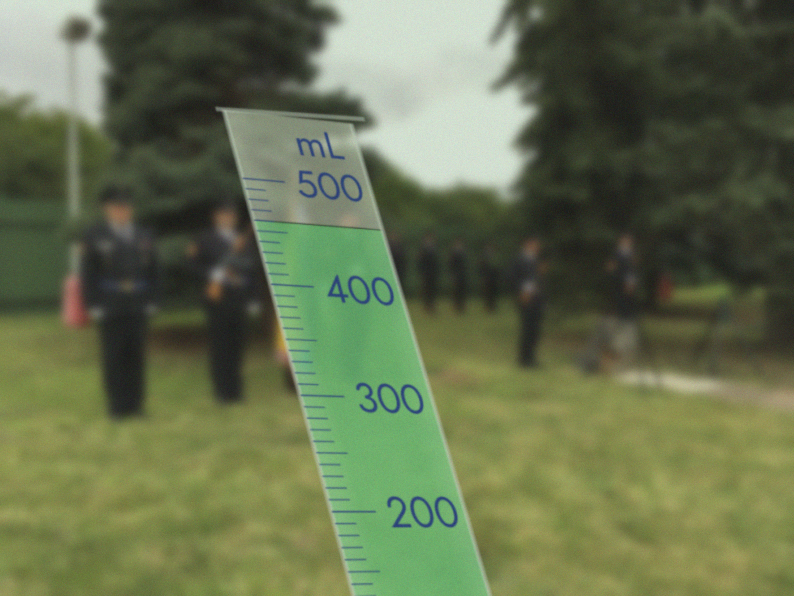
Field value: **460** mL
